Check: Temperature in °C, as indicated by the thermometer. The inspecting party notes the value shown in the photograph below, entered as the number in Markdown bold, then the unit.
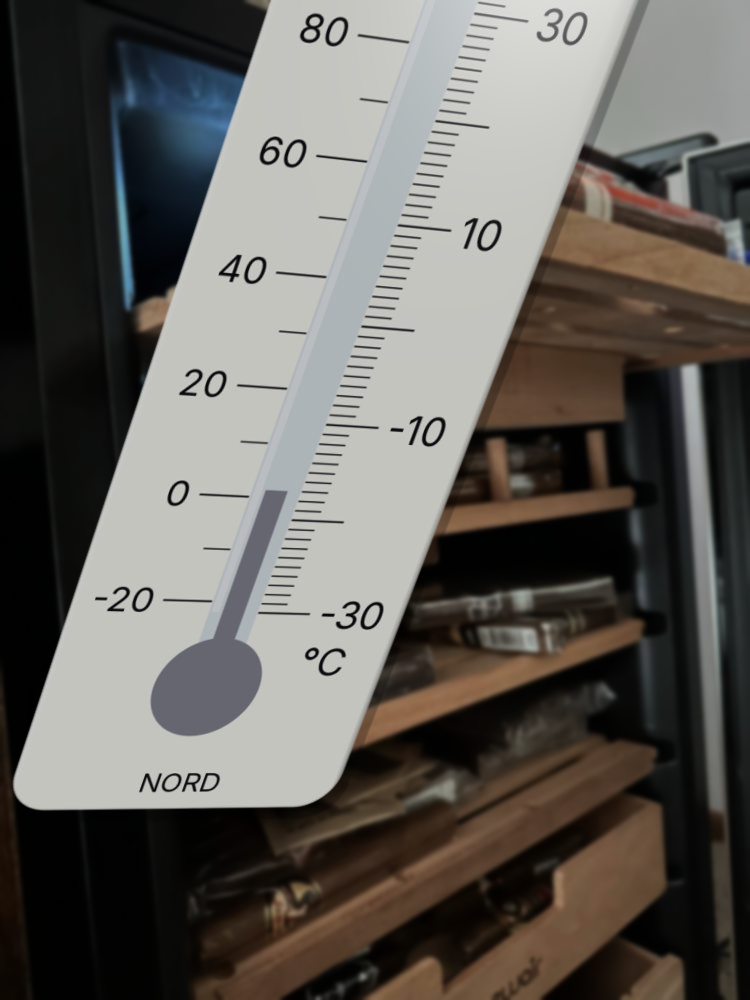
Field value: **-17** °C
